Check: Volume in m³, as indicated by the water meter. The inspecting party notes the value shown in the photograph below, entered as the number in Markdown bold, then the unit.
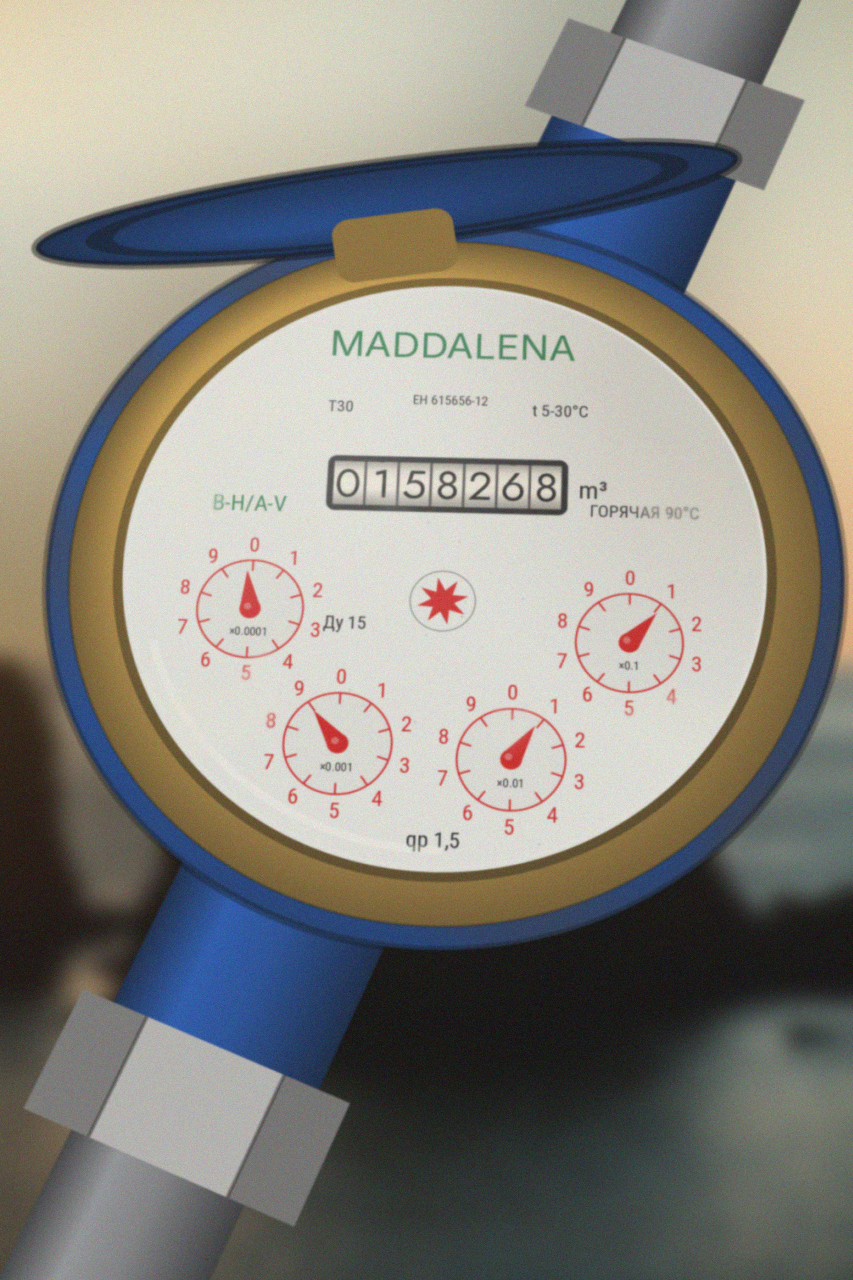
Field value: **158268.1089** m³
